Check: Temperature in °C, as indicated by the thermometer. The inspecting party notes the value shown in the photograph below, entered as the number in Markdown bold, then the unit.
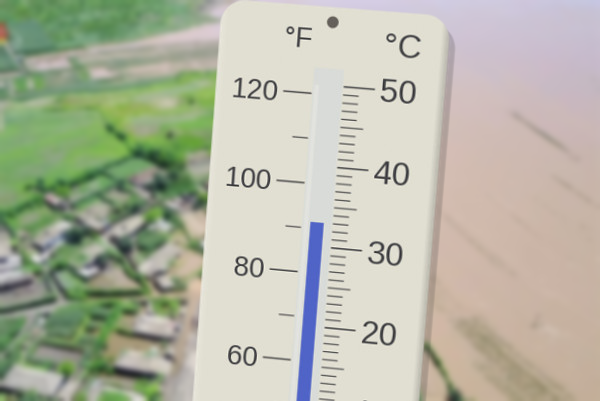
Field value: **33** °C
